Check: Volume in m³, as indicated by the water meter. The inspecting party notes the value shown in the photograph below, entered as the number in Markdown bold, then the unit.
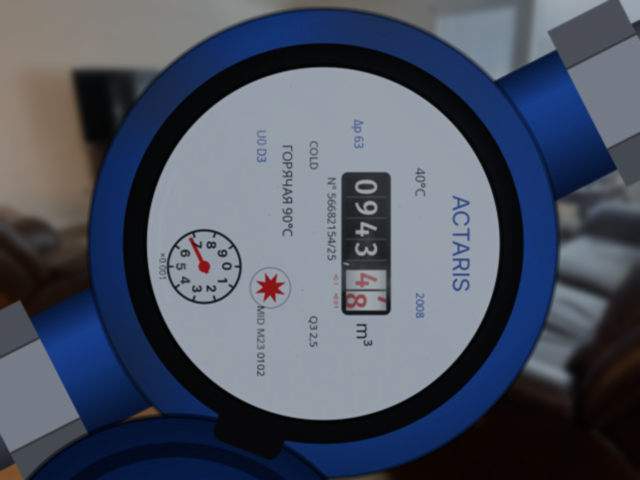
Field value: **943.476** m³
